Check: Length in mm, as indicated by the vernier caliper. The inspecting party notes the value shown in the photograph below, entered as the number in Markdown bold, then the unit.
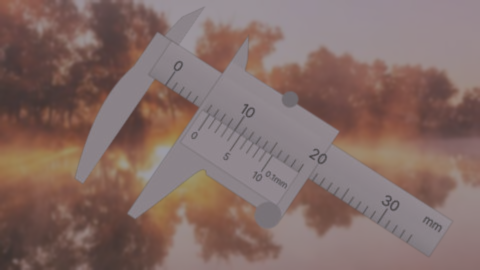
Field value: **6.4** mm
